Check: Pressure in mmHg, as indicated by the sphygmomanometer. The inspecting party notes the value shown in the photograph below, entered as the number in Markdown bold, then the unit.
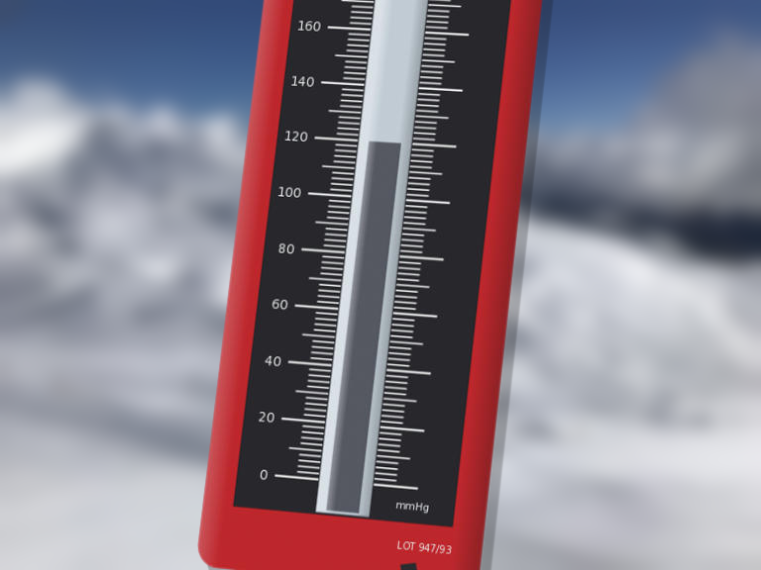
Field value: **120** mmHg
